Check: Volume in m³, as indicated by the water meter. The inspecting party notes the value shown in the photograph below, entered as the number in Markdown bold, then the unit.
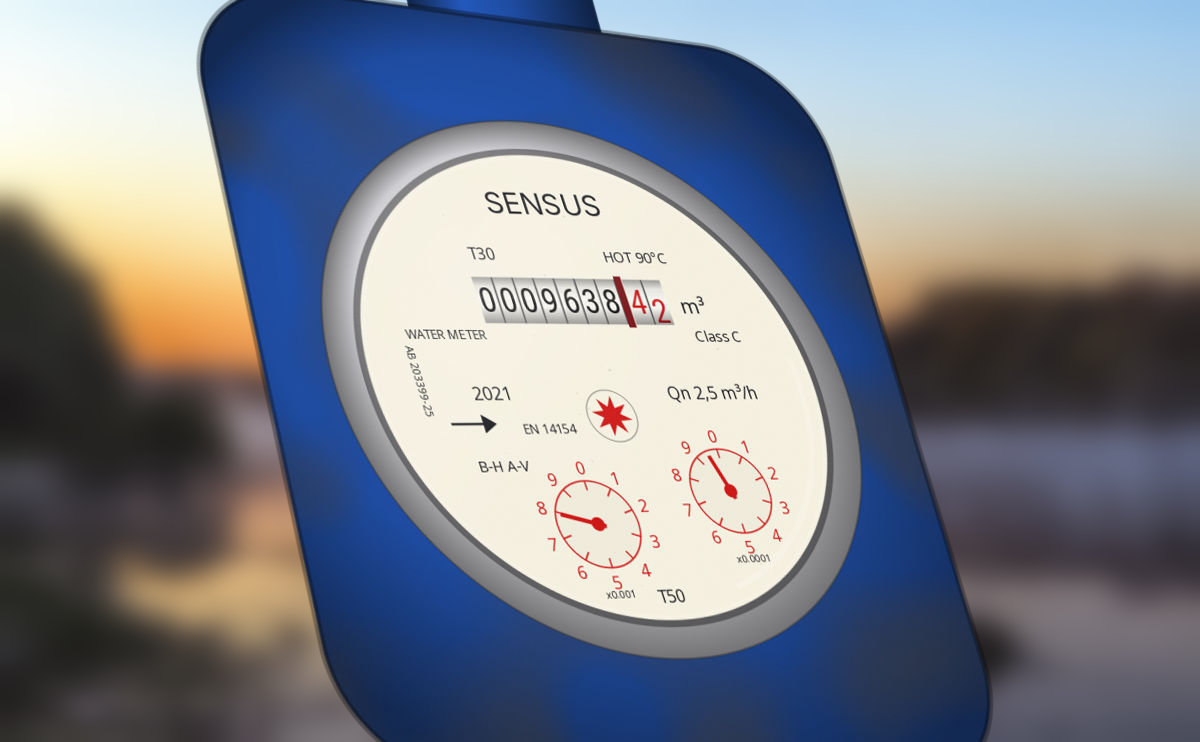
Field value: **9638.4179** m³
